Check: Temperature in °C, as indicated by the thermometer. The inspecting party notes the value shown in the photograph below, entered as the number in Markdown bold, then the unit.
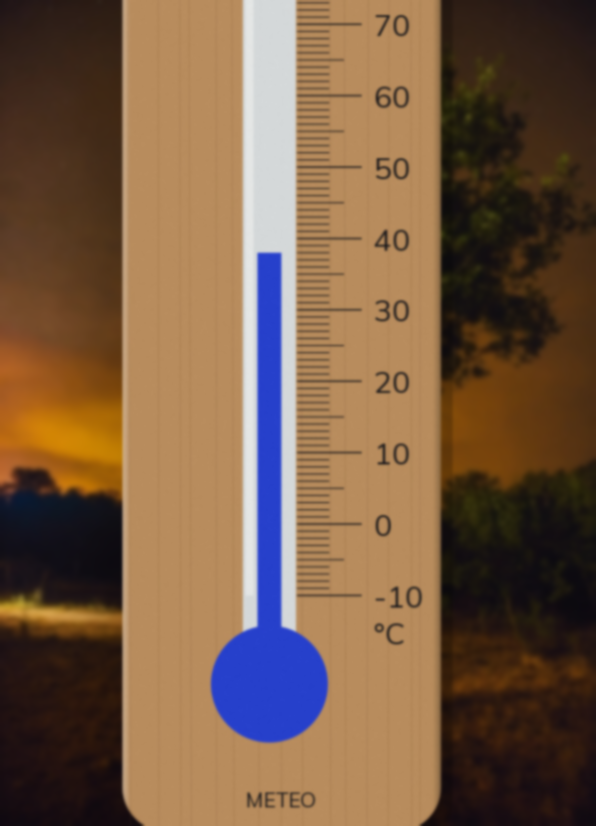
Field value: **38** °C
